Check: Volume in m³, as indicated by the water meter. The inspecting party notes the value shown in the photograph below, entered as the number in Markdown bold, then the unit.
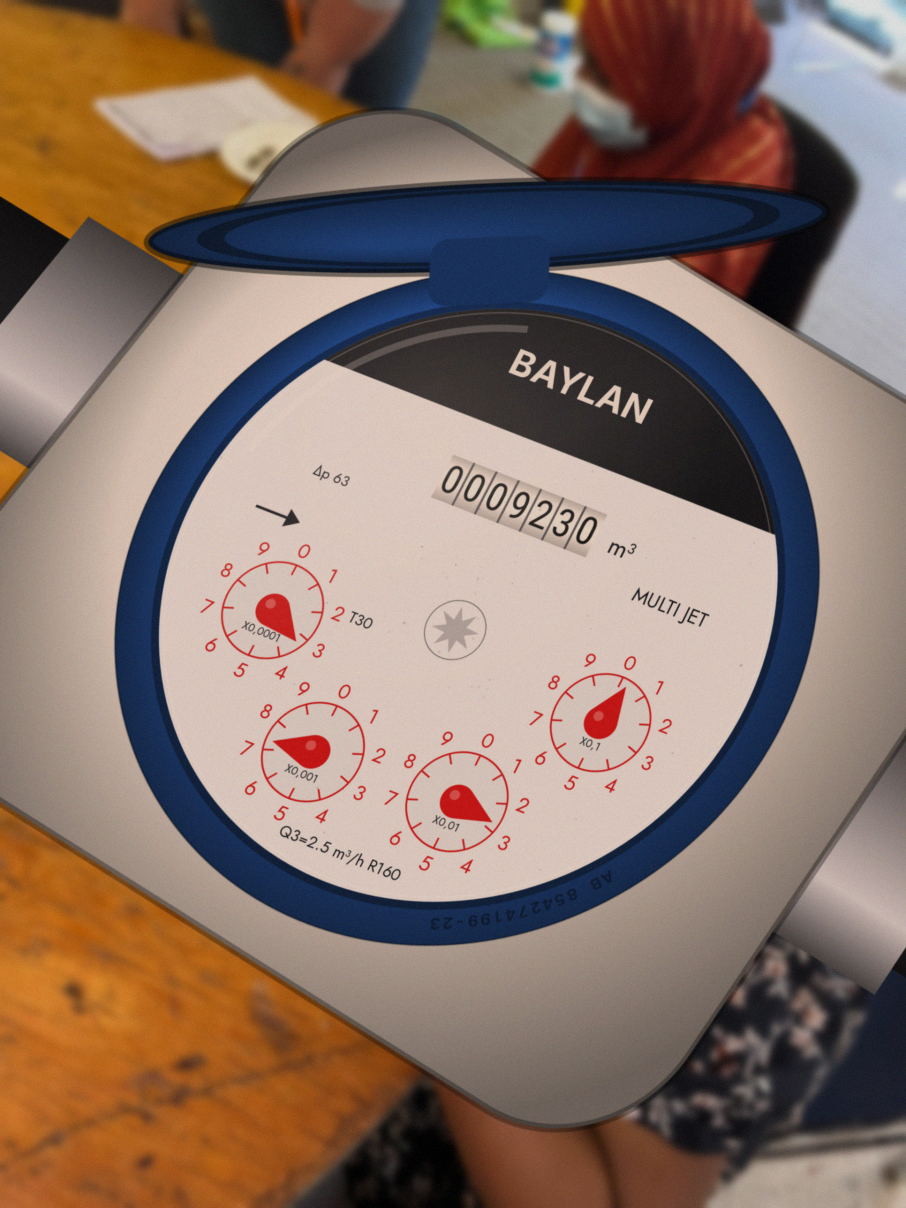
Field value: **9230.0273** m³
